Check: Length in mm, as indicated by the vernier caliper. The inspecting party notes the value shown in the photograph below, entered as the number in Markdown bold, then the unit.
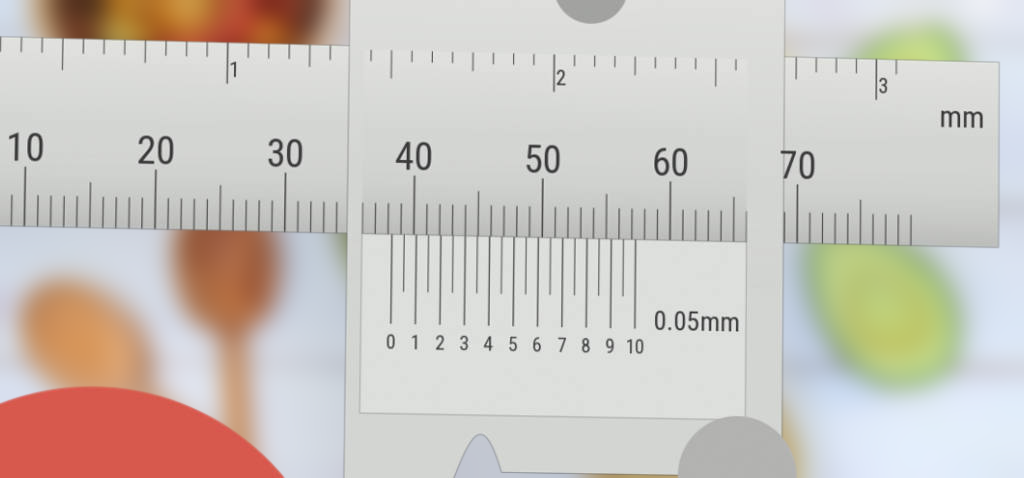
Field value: **38.3** mm
